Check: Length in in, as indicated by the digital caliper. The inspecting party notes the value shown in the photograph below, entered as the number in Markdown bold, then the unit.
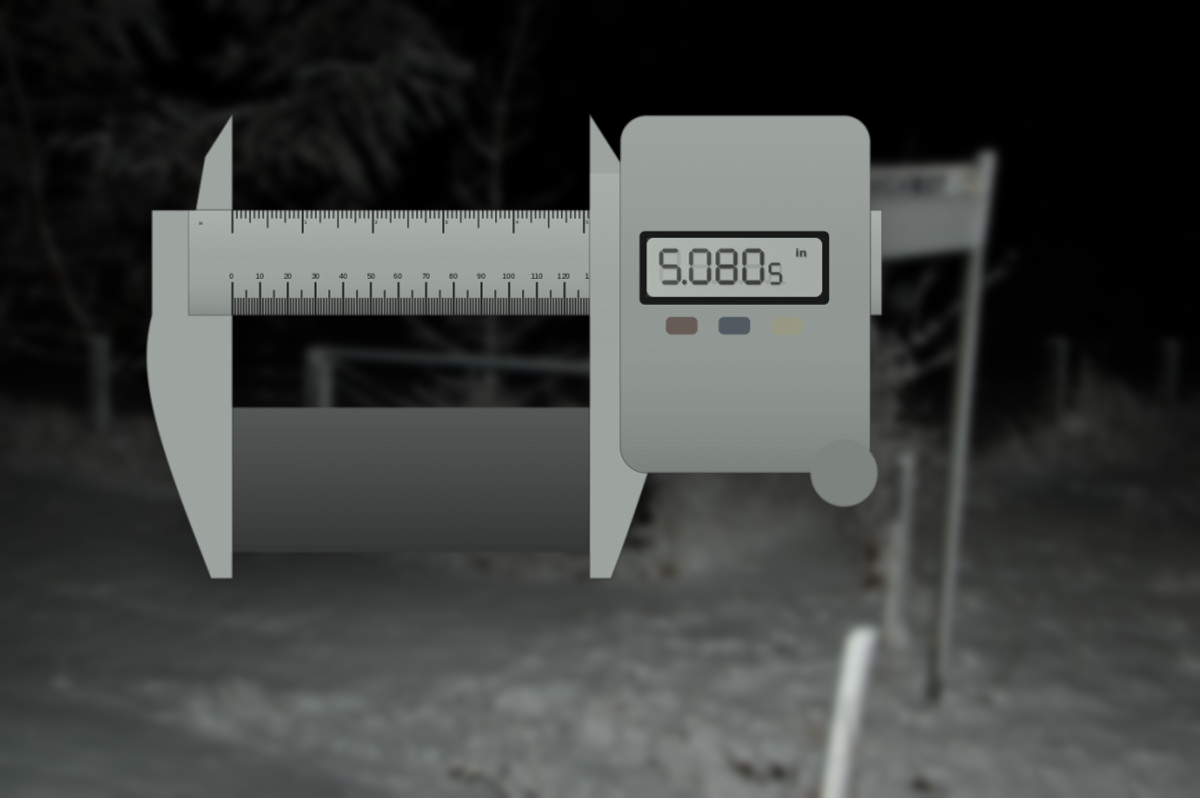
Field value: **5.0805** in
